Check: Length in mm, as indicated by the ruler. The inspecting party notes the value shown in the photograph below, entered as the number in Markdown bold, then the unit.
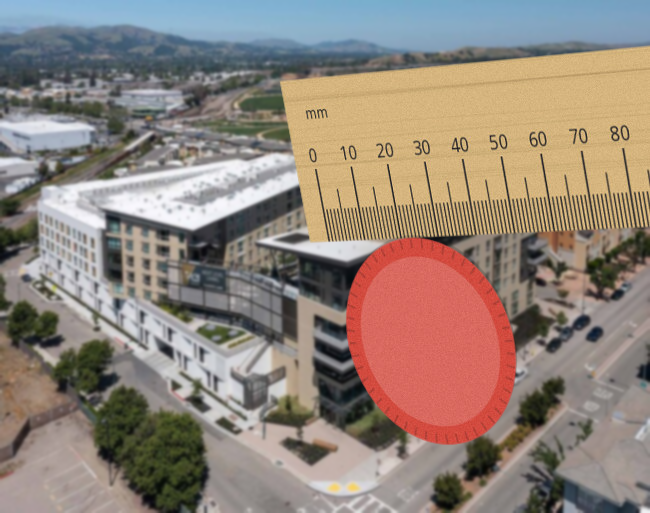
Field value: **45** mm
